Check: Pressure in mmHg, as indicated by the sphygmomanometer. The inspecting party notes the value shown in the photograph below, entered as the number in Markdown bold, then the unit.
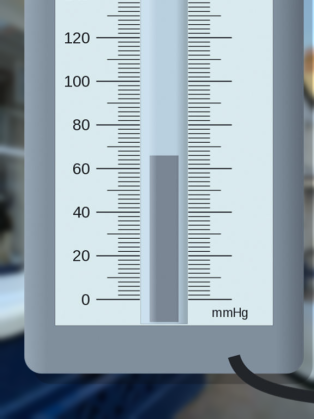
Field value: **66** mmHg
